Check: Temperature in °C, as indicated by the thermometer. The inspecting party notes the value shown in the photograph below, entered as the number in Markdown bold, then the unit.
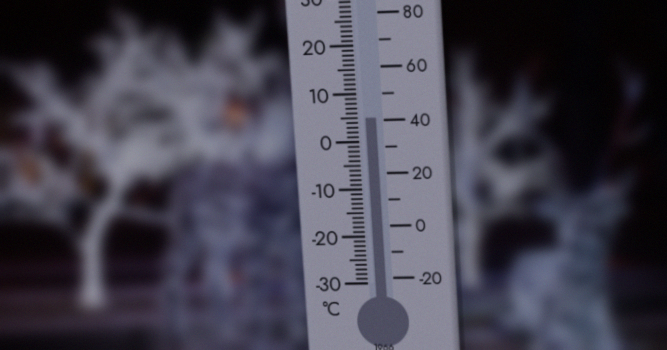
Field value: **5** °C
